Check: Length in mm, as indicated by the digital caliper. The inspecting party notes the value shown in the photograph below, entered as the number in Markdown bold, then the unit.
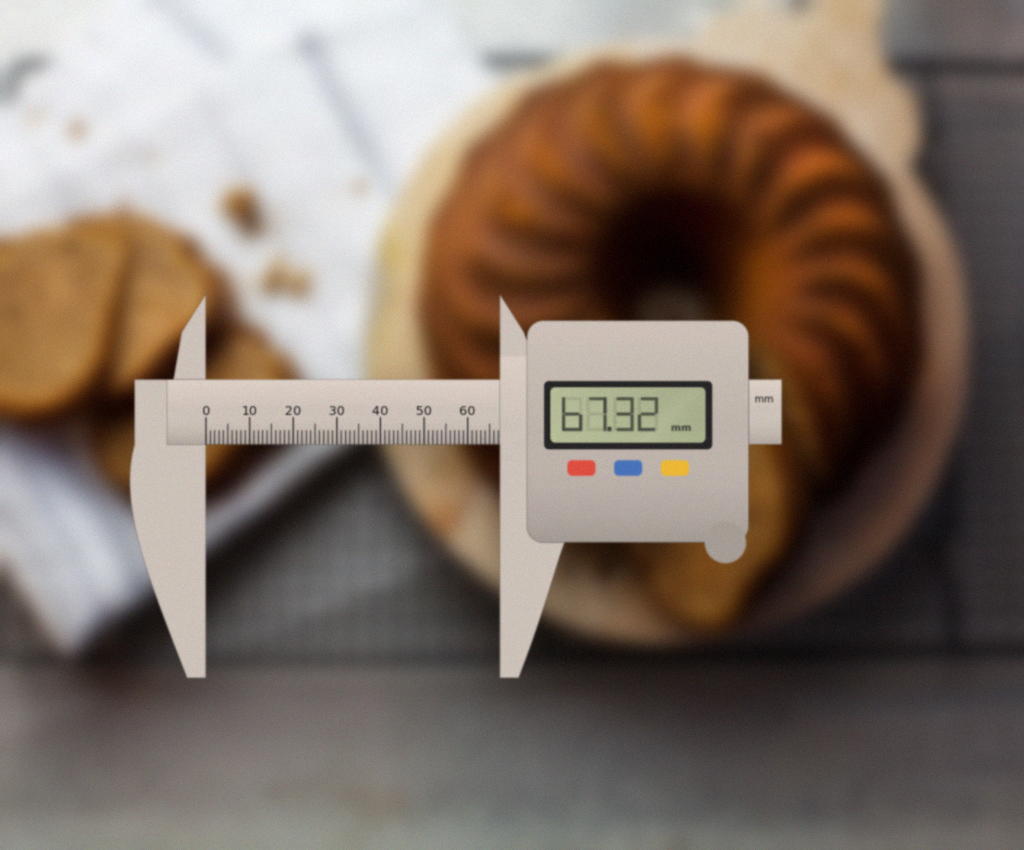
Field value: **67.32** mm
